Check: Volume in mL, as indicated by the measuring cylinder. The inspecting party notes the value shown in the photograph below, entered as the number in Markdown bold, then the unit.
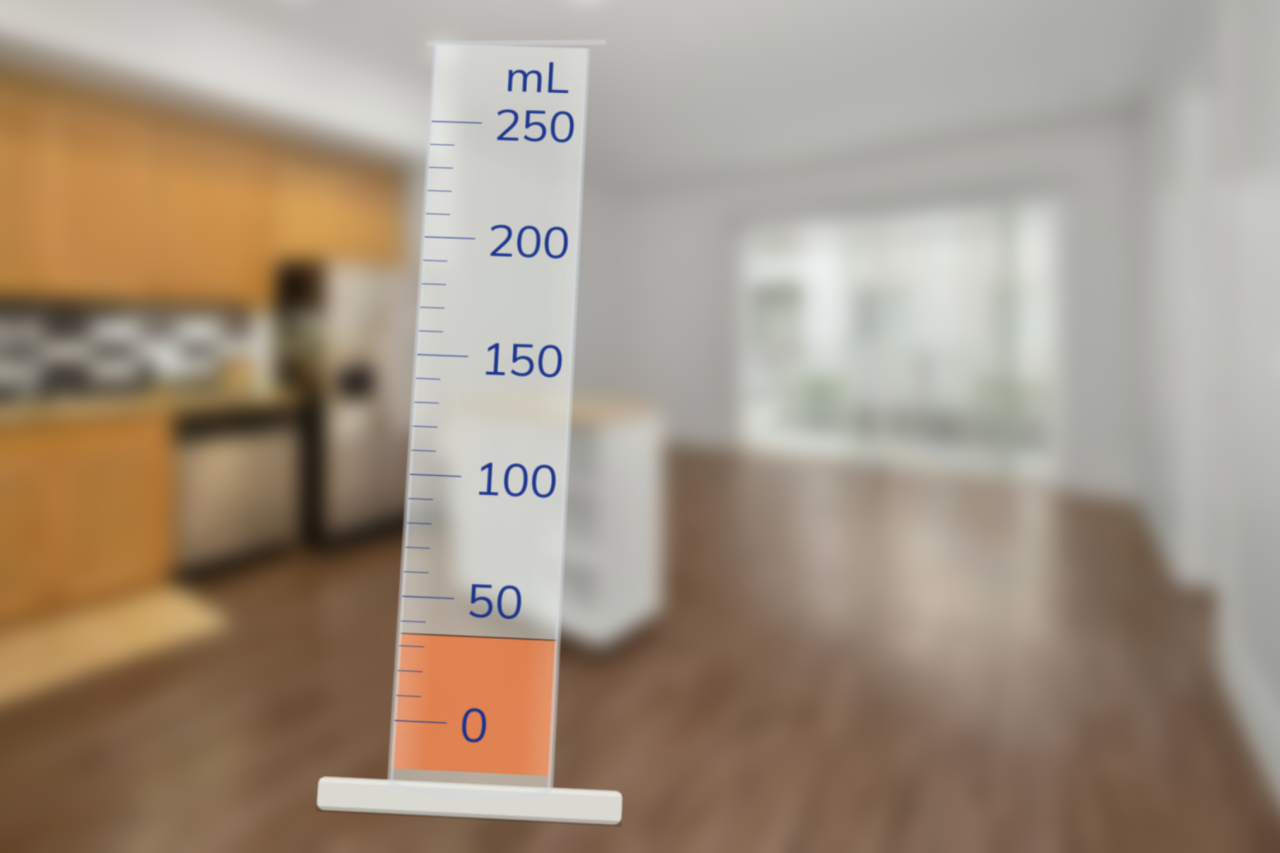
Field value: **35** mL
